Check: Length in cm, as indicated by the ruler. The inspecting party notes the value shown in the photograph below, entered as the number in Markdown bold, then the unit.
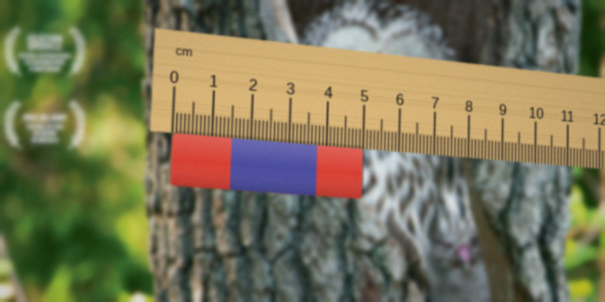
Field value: **5** cm
